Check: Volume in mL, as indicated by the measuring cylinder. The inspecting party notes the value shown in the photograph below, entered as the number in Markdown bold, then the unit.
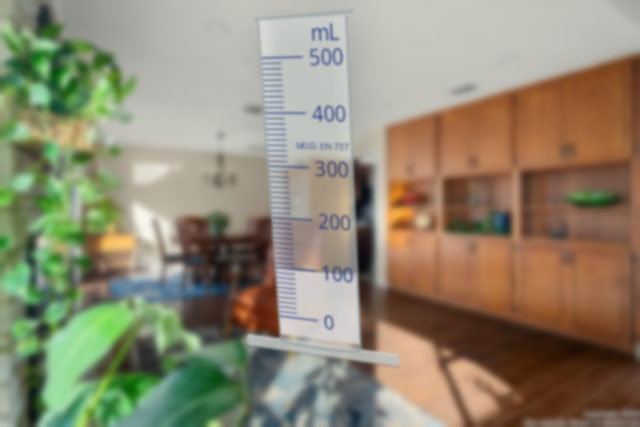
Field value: **100** mL
